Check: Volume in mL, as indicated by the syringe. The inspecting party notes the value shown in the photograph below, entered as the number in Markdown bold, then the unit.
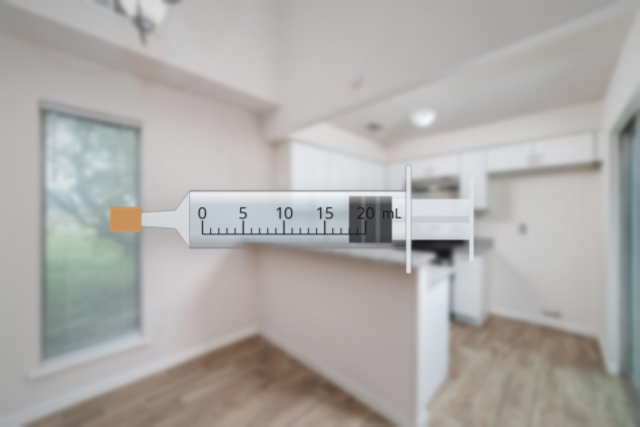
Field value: **18** mL
